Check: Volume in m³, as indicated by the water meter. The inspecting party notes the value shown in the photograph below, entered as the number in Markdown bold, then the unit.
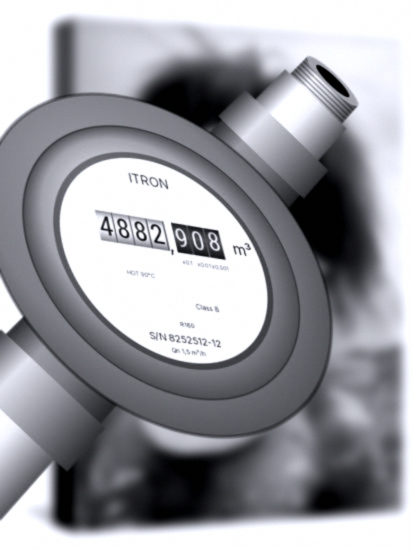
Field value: **4882.908** m³
